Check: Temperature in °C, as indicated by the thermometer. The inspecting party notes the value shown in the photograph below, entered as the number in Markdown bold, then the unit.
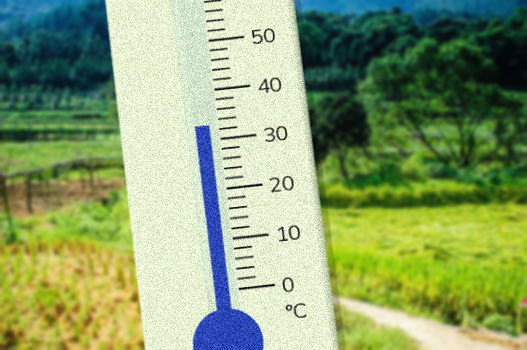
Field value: **33** °C
